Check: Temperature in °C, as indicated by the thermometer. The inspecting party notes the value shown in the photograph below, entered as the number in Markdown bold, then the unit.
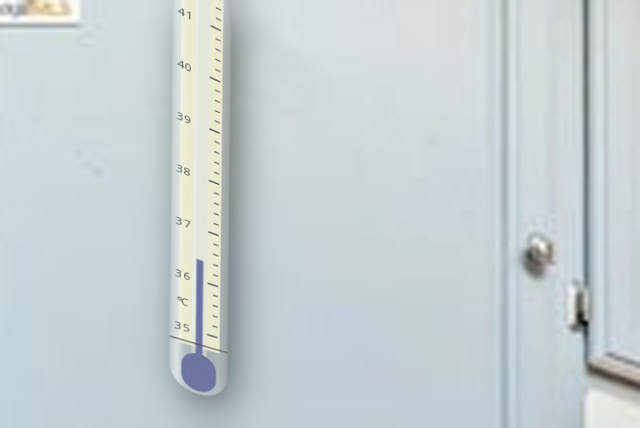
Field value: **36.4** °C
